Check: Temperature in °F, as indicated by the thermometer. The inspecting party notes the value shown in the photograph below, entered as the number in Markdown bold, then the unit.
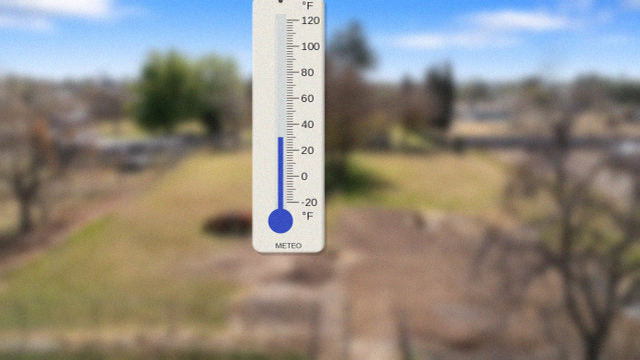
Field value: **30** °F
